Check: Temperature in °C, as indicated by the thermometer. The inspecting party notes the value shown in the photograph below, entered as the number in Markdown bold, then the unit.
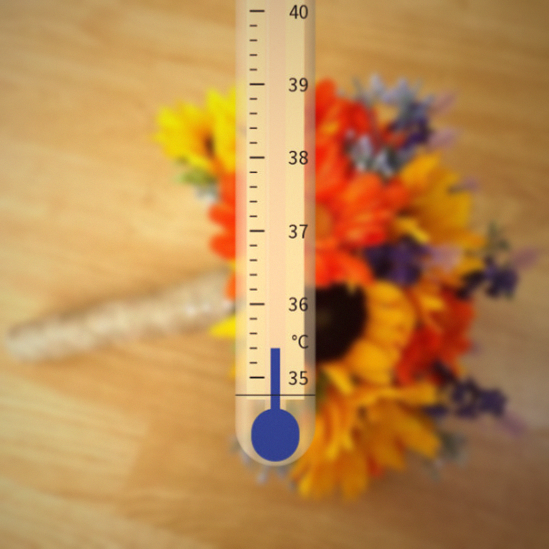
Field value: **35.4** °C
